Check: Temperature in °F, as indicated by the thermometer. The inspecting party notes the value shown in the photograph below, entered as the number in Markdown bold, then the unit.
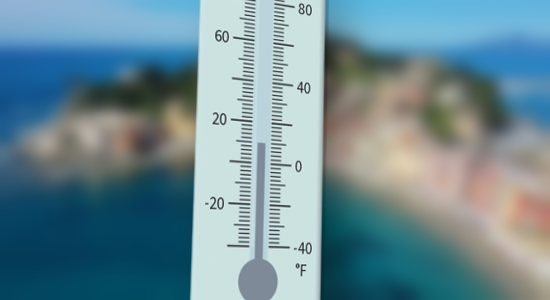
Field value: **10** °F
